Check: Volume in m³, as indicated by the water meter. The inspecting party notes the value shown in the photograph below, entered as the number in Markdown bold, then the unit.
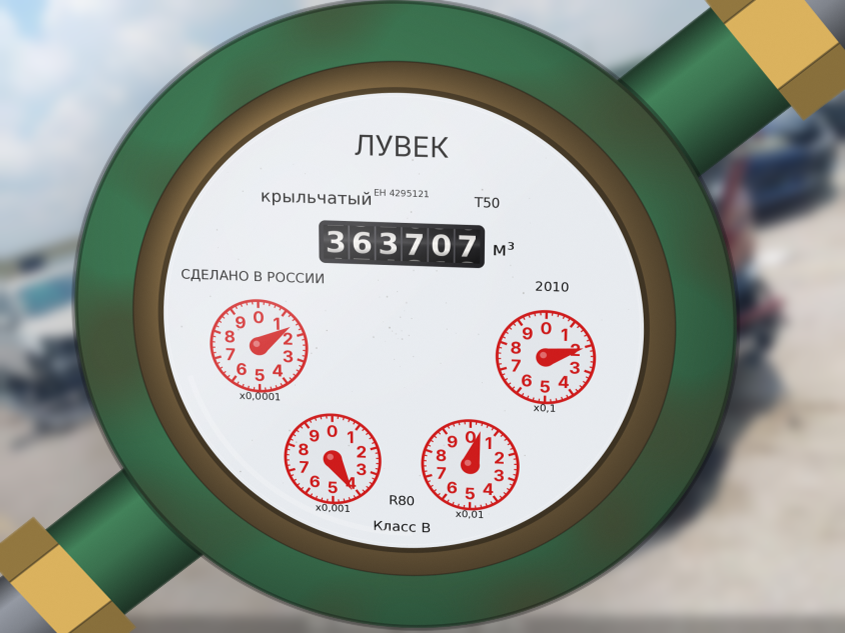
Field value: **363707.2041** m³
